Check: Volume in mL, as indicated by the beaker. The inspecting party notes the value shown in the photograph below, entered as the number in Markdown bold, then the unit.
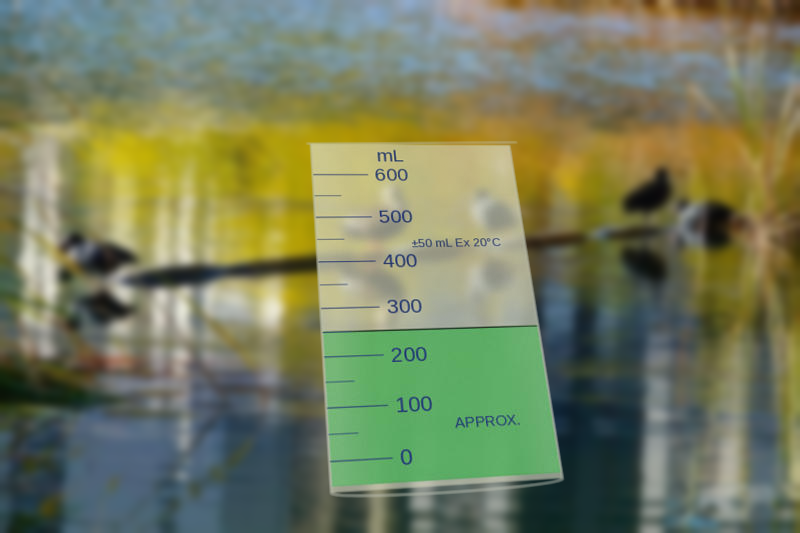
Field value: **250** mL
